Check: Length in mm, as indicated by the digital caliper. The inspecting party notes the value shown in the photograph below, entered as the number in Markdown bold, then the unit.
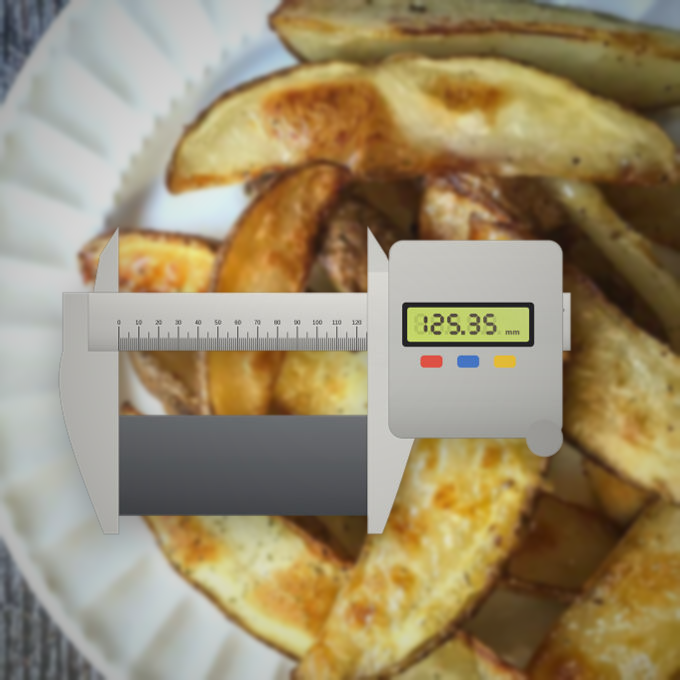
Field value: **125.35** mm
